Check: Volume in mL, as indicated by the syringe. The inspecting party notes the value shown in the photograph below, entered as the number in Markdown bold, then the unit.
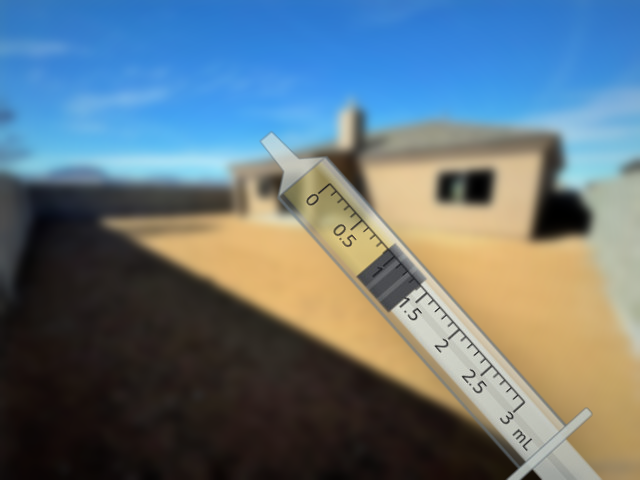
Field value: **0.9** mL
